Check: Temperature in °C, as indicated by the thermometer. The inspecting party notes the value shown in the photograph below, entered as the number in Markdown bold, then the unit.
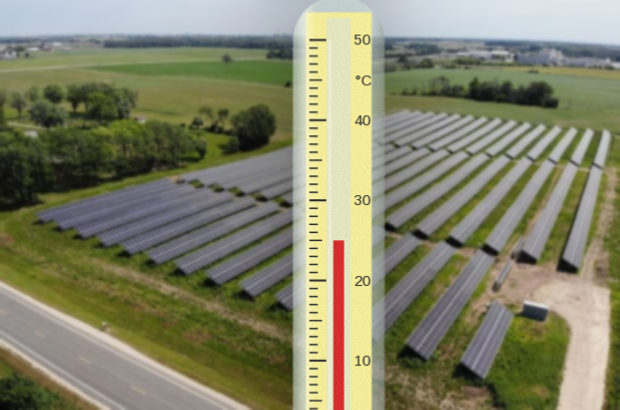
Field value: **25** °C
